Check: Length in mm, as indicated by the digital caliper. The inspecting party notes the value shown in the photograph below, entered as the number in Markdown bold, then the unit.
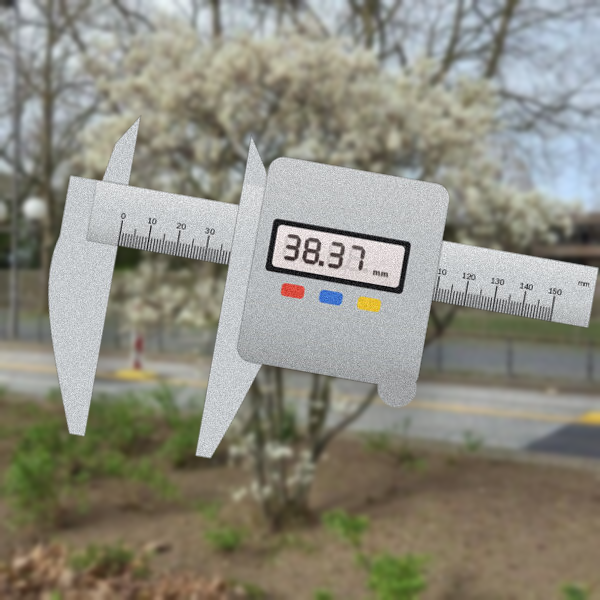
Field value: **38.37** mm
